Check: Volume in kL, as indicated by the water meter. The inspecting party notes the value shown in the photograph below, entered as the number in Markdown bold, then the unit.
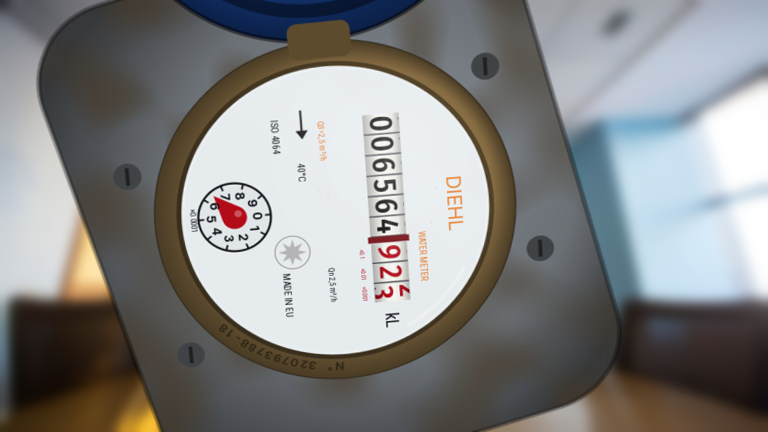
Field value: **6564.9226** kL
